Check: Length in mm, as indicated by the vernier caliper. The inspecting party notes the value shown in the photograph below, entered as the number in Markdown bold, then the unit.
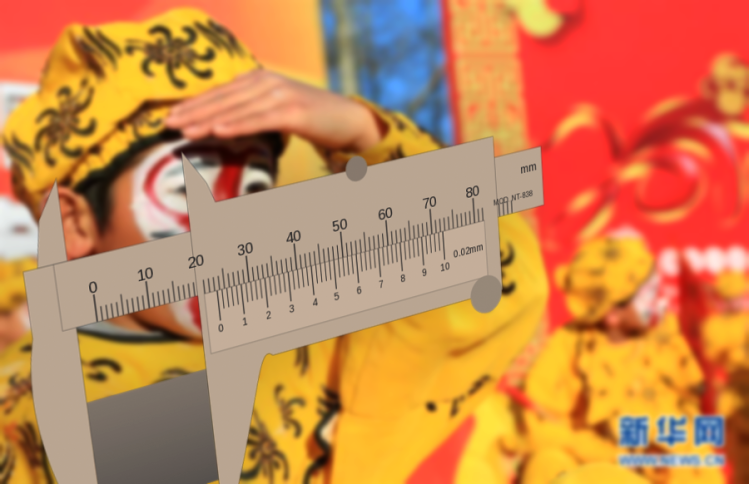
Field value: **23.5** mm
